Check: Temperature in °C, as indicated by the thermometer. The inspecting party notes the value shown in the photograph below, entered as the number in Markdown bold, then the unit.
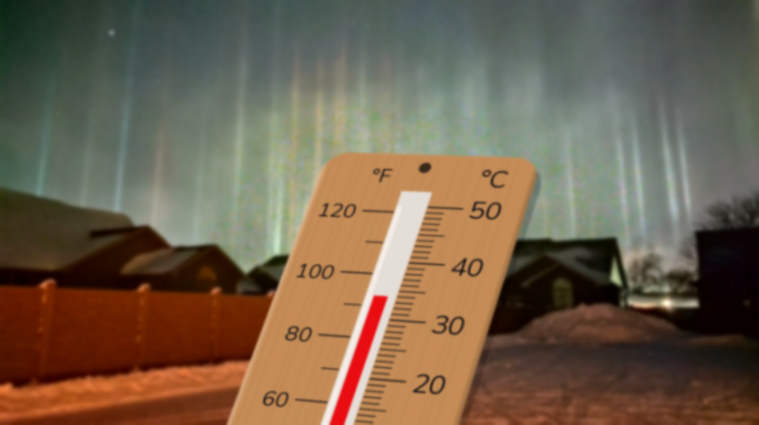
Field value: **34** °C
